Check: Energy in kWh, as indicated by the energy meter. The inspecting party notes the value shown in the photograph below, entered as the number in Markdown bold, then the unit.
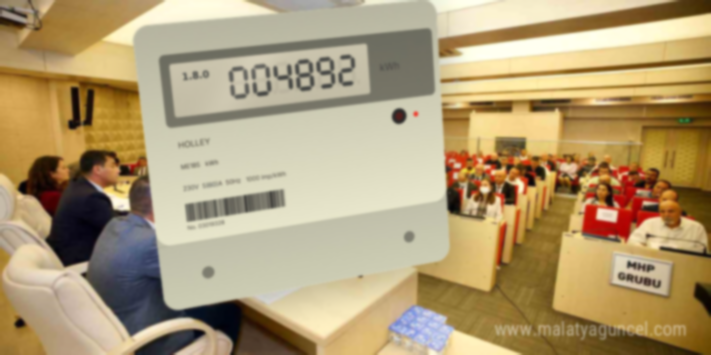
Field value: **4892** kWh
